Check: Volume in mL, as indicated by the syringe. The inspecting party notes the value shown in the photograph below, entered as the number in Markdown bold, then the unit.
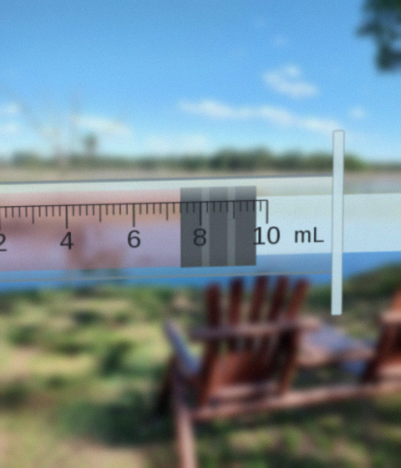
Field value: **7.4** mL
